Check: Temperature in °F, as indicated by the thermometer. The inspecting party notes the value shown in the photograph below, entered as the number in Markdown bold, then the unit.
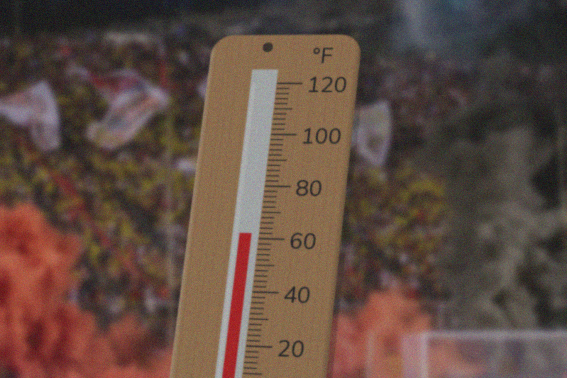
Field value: **62** °F
